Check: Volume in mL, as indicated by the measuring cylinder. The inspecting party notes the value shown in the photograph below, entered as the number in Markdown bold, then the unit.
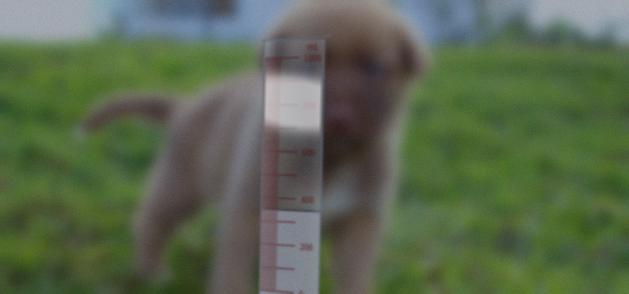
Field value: **350** mL
